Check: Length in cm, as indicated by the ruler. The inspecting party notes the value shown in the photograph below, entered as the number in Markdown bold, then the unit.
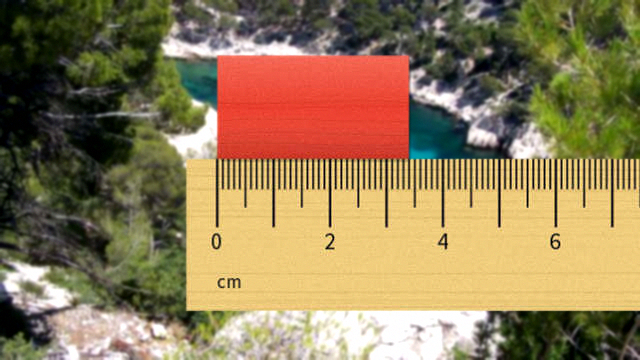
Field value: **3.4** cm
